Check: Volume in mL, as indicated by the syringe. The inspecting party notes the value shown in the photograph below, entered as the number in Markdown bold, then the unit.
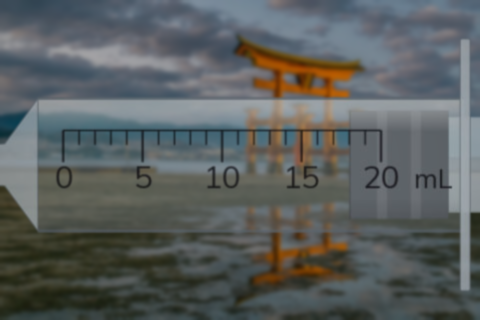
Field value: **18** mL
